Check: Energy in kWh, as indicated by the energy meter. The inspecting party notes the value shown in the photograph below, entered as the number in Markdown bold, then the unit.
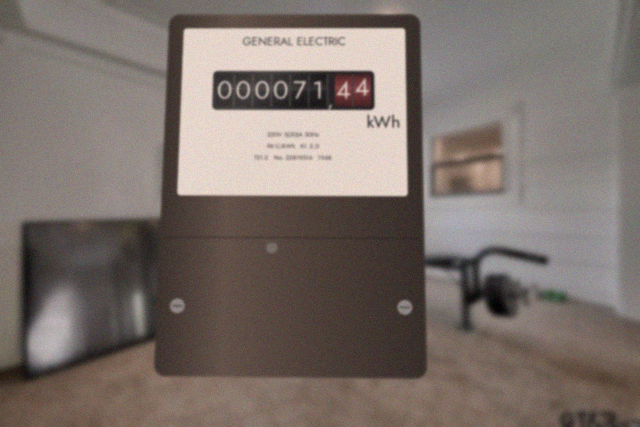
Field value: **71.44** kWh
